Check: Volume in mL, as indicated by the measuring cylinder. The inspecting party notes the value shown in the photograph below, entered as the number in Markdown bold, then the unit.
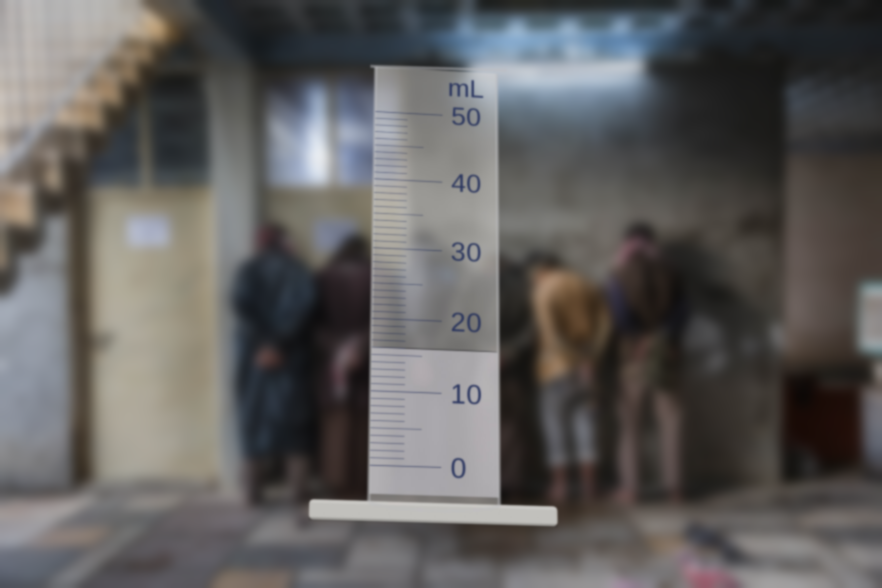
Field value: **16** mL
